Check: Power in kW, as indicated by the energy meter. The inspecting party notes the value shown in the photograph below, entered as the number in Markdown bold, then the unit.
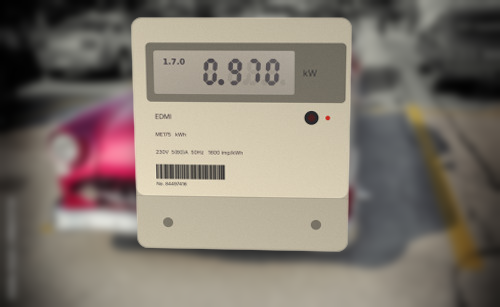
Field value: **0.970** kW
